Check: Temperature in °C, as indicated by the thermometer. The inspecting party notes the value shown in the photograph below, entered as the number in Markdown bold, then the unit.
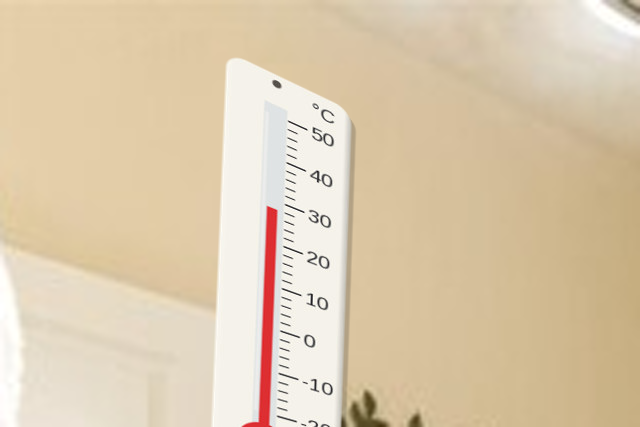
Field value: **28** °C
